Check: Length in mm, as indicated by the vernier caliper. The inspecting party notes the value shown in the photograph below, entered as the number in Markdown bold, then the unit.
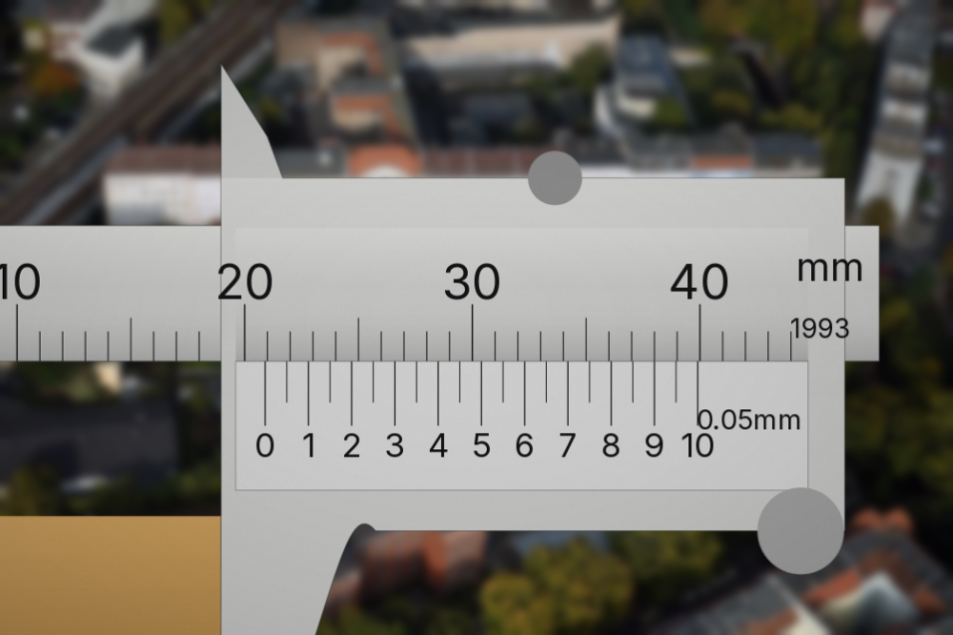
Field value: **20.90** mm
